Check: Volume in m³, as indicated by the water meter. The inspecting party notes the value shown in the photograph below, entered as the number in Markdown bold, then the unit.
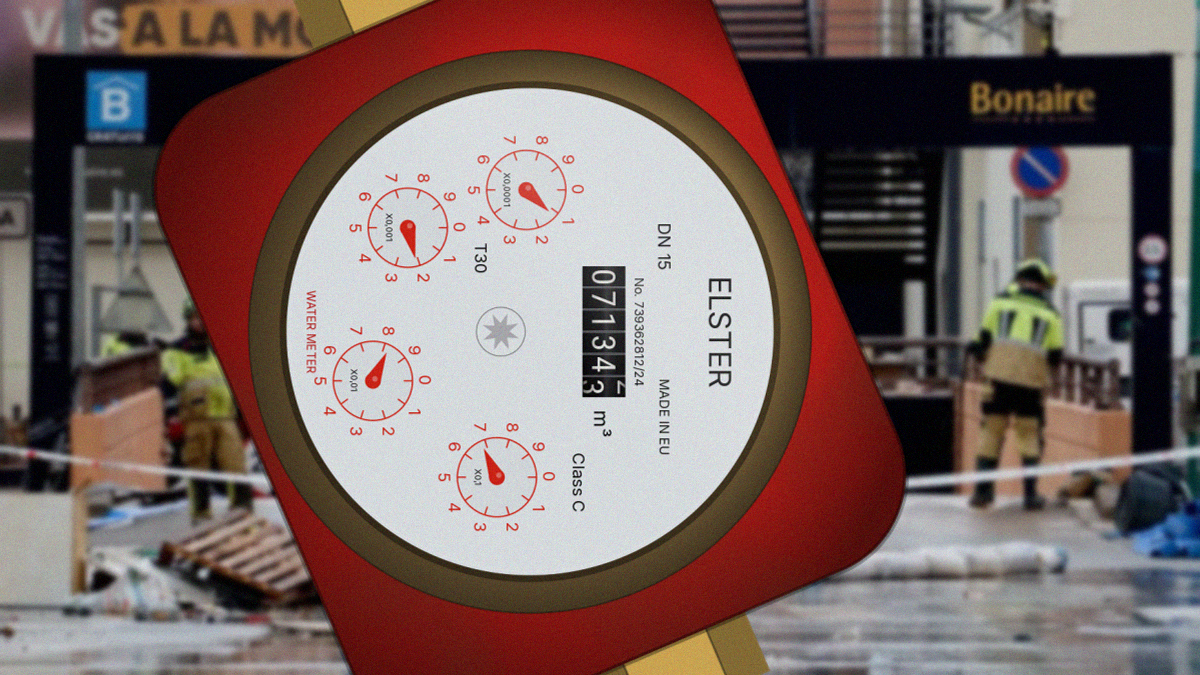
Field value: **71342.6821** m³
